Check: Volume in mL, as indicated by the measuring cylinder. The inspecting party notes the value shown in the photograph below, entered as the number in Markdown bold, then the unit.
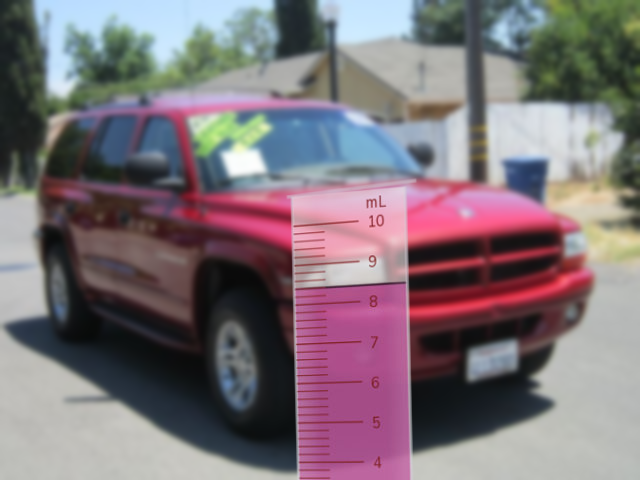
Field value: **8.4** mL
